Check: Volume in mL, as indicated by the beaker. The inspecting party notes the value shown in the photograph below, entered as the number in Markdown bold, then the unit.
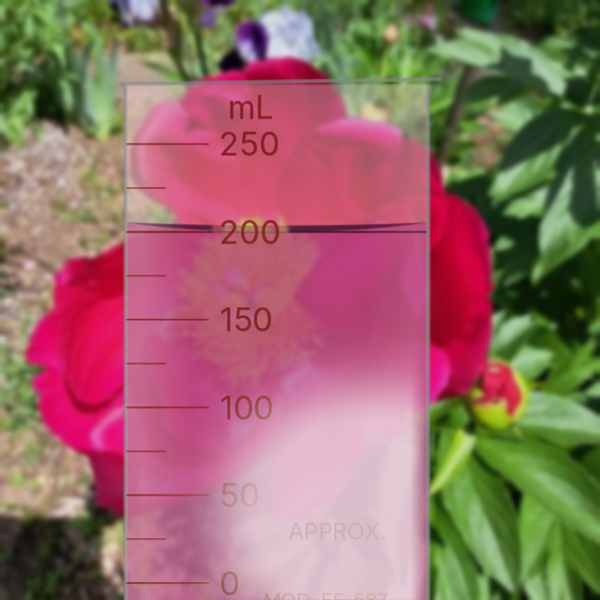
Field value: **200** mL
